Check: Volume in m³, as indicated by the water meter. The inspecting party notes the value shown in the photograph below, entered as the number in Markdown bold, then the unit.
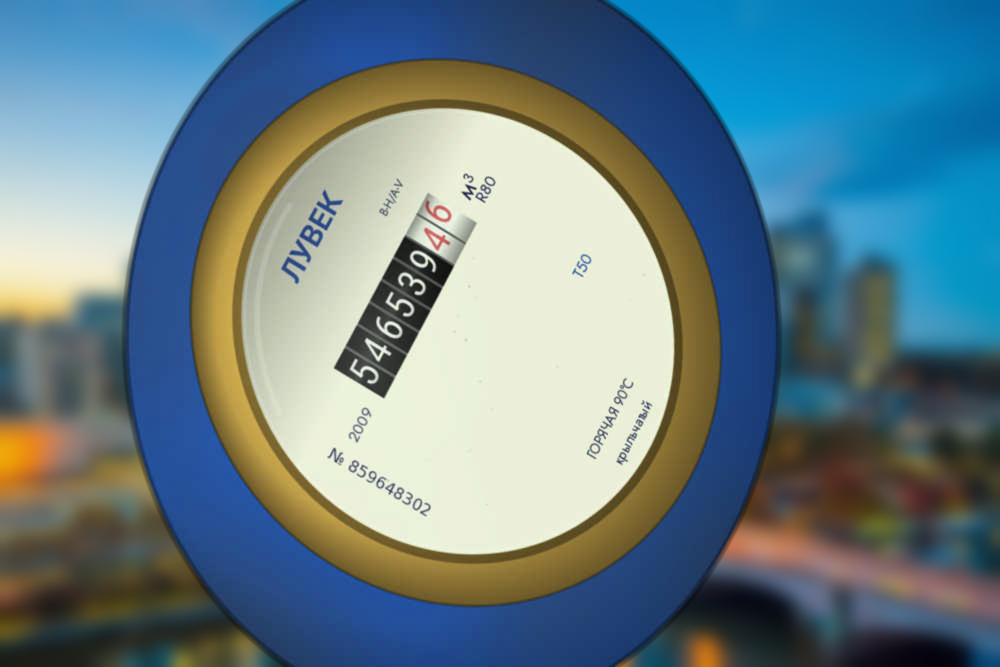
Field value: **546539.46** m³
